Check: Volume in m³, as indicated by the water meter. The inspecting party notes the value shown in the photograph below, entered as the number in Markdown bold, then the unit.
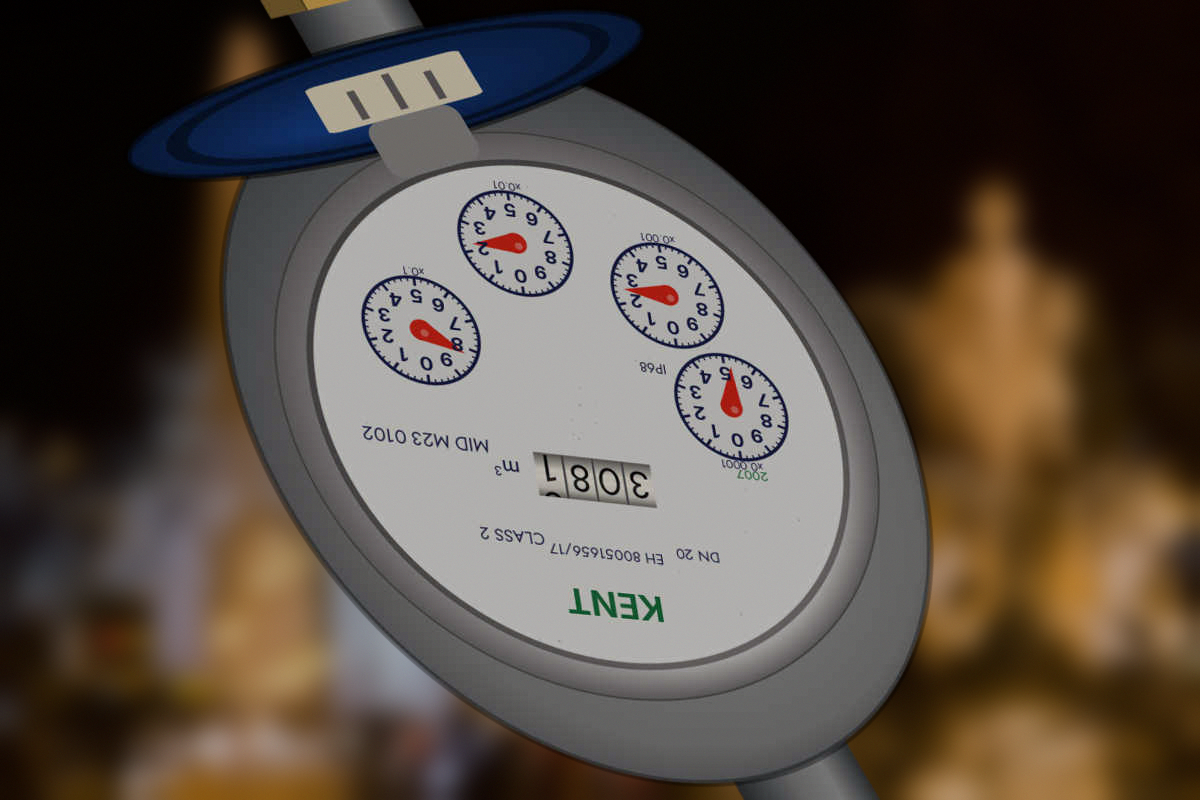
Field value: **3080.8225** m³
